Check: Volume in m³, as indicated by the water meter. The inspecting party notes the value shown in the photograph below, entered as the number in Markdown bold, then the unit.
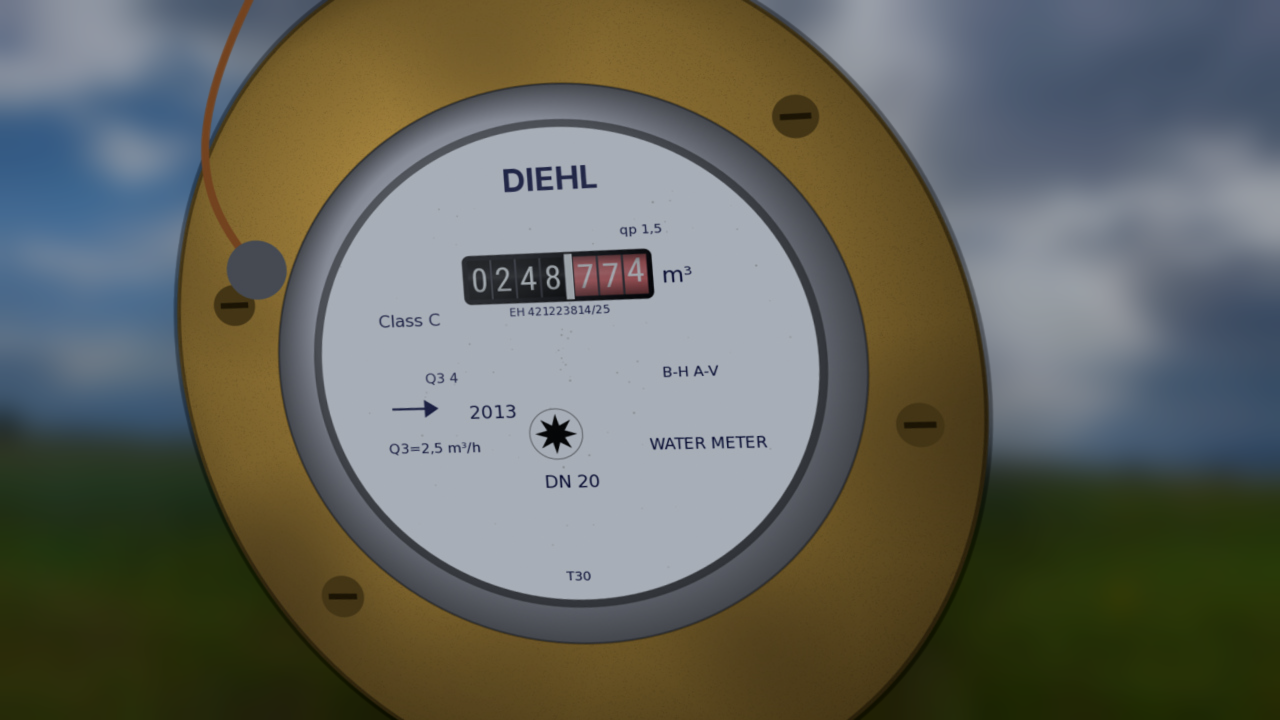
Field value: **248.774** m³
